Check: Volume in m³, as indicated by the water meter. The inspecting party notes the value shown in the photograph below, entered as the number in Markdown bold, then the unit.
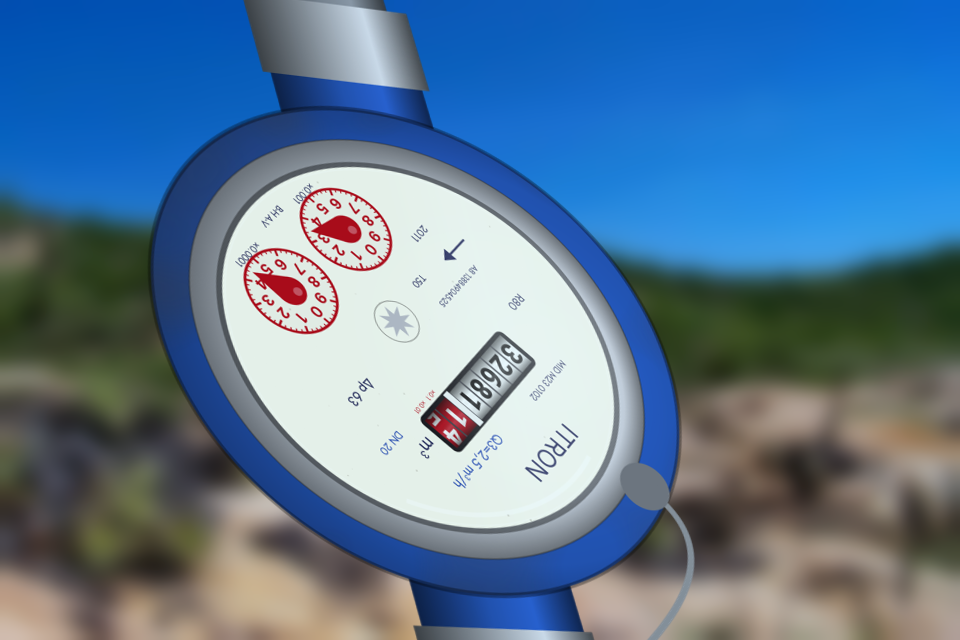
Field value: **32681.1434** m³
